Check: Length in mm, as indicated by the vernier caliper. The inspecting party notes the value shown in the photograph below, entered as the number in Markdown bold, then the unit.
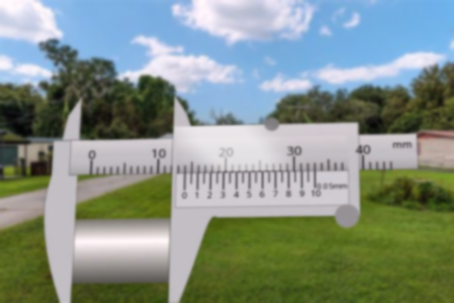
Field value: **14.0** mm
